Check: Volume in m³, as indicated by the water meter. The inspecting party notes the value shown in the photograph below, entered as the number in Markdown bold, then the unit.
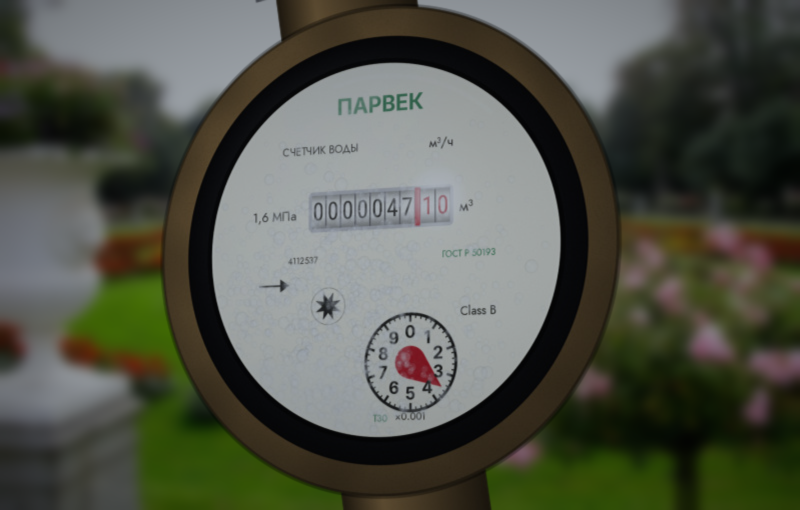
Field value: **47.103** m³
